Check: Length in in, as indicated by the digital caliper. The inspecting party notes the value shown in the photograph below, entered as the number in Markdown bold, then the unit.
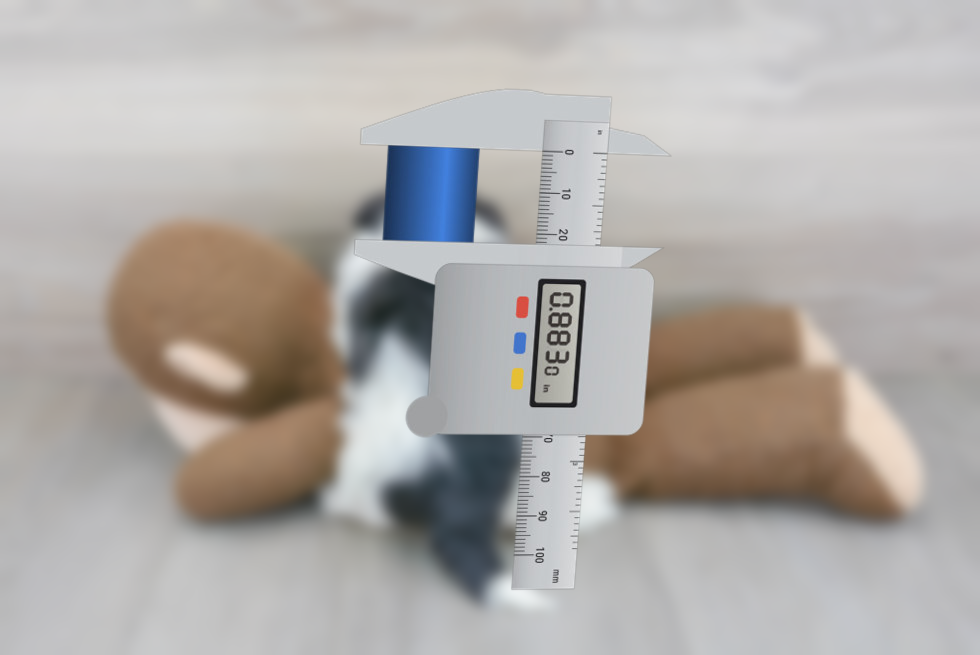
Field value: **0.8830** in
